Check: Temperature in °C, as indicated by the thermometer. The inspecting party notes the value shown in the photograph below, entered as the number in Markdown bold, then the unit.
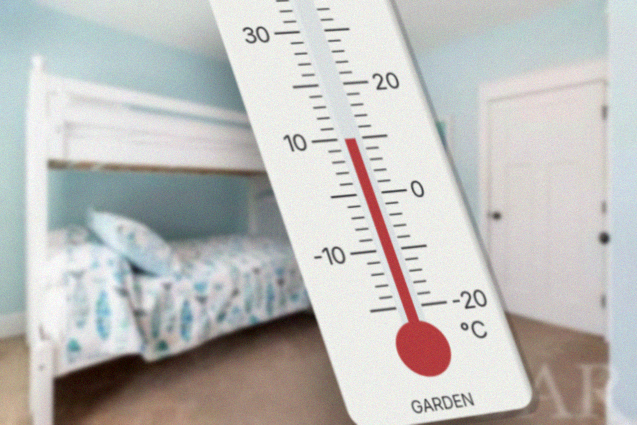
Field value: **10** °C
